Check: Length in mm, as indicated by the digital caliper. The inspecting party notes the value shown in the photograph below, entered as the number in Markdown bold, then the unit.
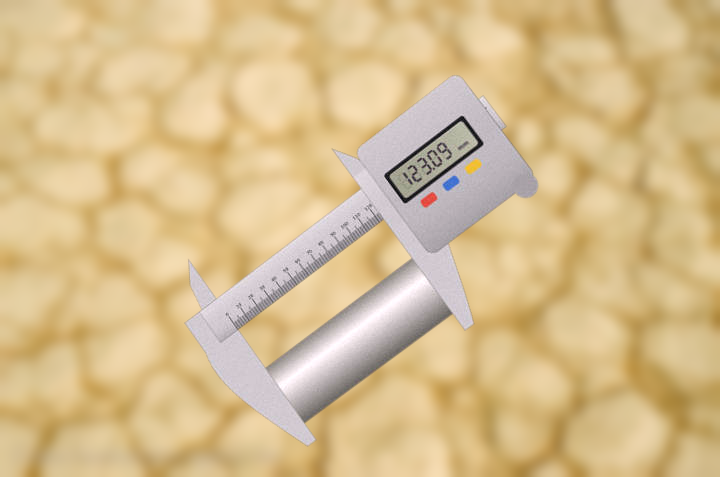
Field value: **123.09** mm
